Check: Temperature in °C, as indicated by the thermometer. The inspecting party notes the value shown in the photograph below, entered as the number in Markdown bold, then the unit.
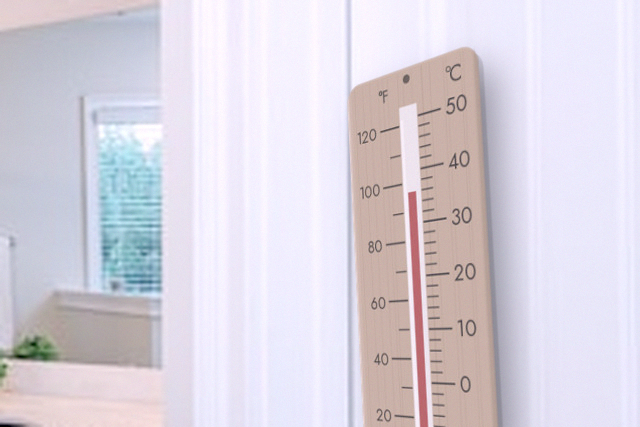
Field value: **36** °C
